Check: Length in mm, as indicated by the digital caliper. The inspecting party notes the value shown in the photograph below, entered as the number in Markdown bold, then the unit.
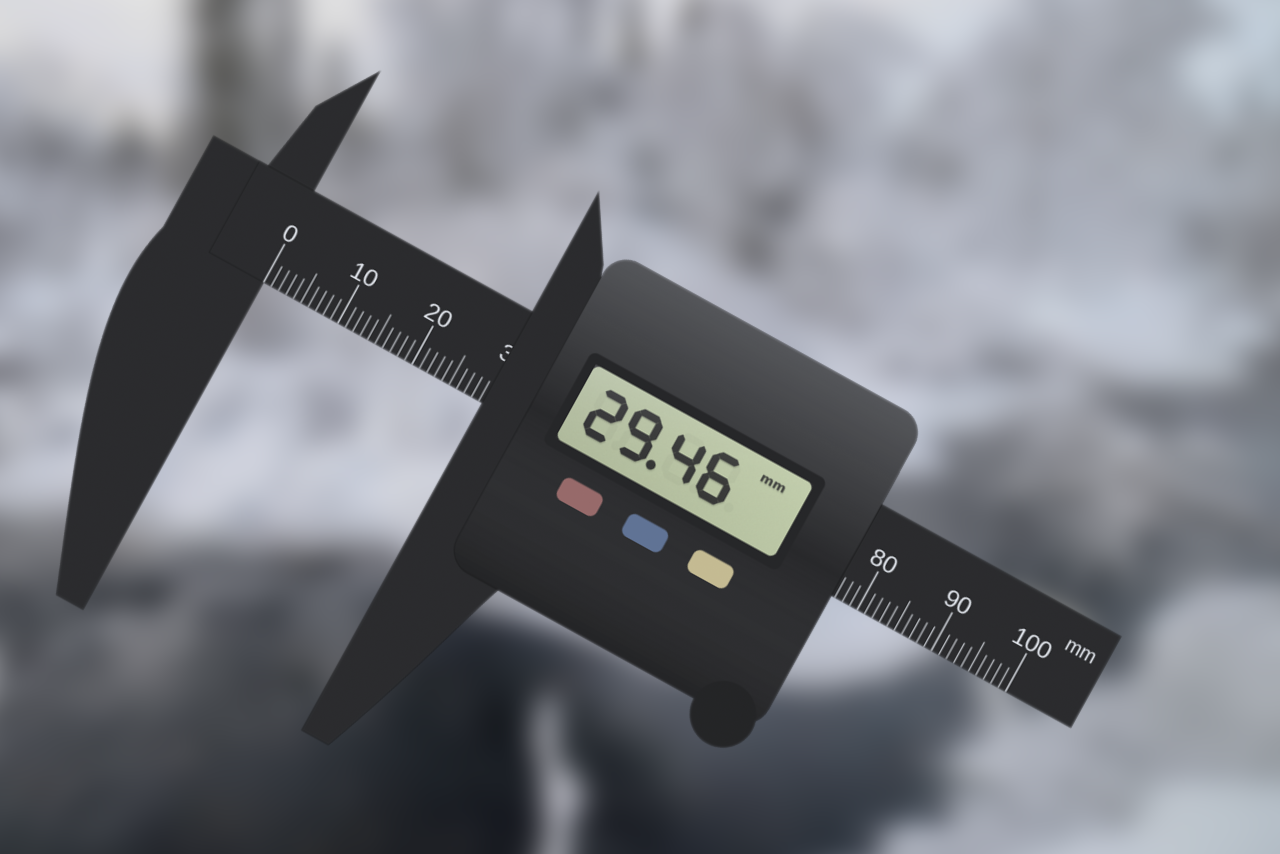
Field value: **29.46** mm
